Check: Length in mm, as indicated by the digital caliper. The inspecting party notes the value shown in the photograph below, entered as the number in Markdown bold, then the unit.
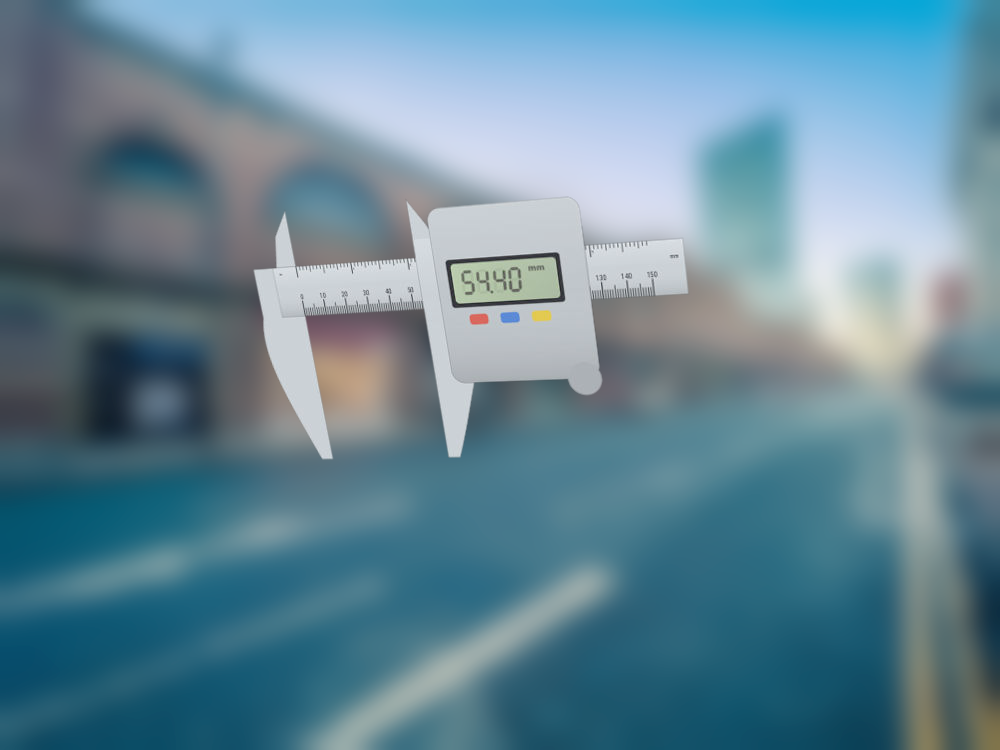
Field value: **54.40** mm
